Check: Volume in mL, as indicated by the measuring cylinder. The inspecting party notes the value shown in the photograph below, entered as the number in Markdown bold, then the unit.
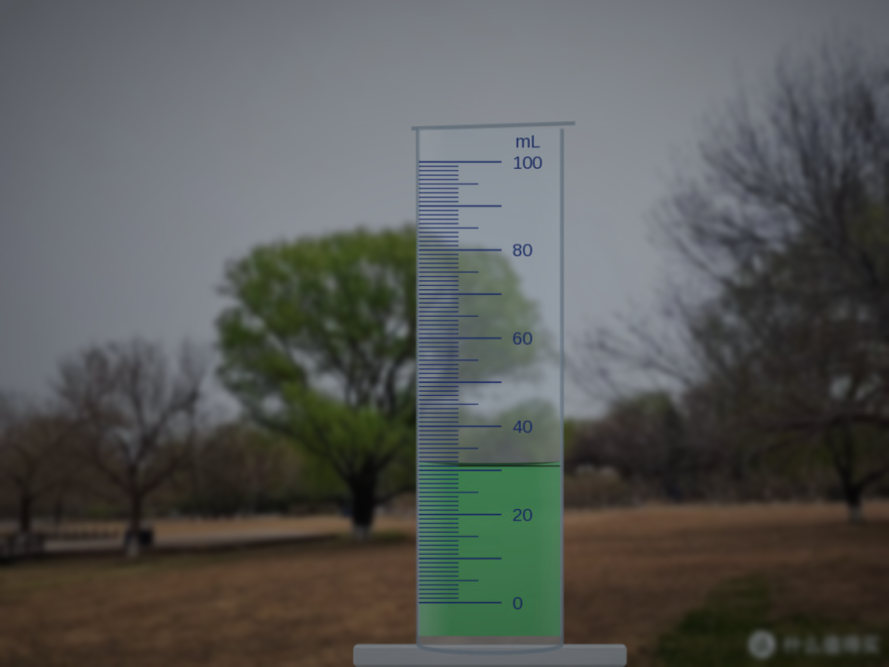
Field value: **31** mL
